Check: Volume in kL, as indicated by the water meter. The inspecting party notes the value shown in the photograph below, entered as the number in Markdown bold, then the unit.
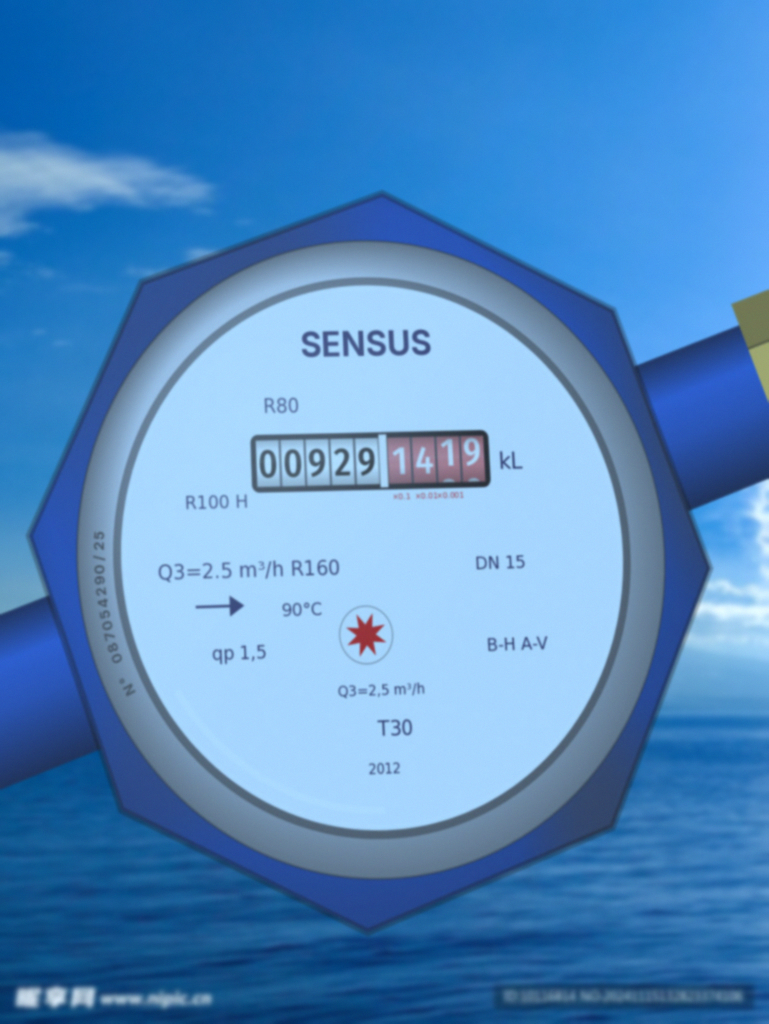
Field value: **929.1419** kL
